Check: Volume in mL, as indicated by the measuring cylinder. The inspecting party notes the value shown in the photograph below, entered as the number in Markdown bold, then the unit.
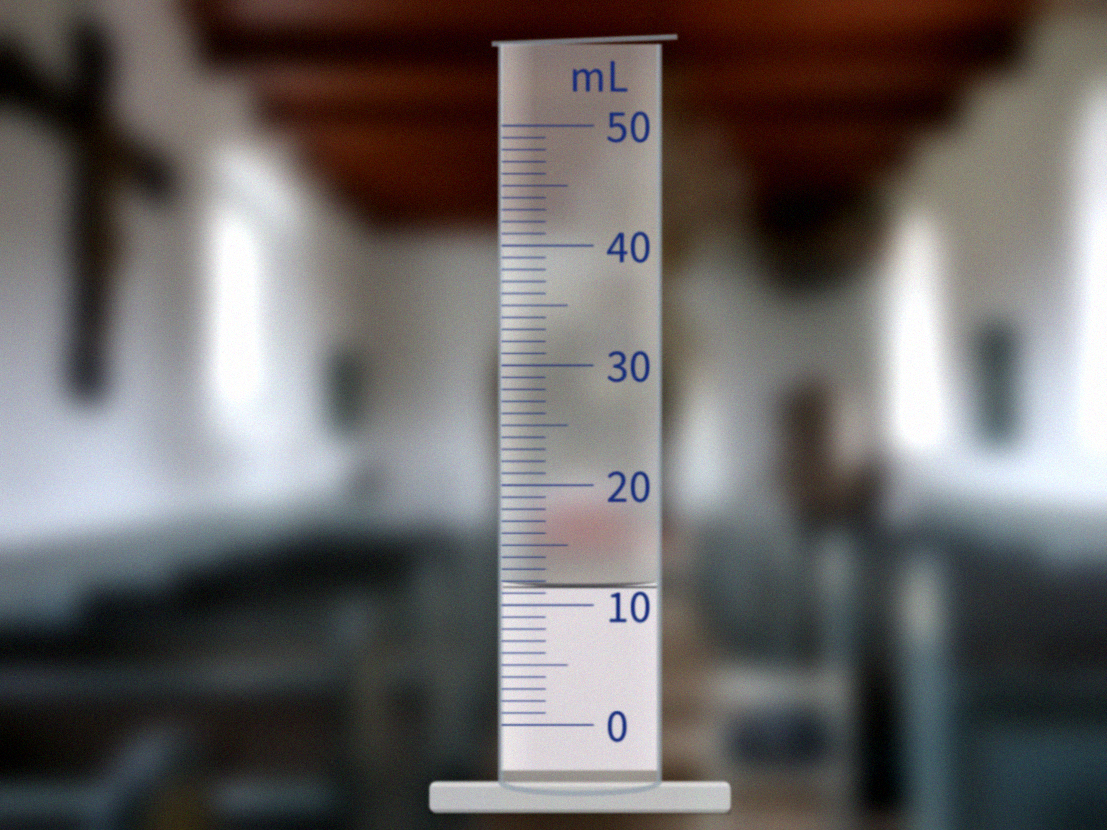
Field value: **11.5** mL
